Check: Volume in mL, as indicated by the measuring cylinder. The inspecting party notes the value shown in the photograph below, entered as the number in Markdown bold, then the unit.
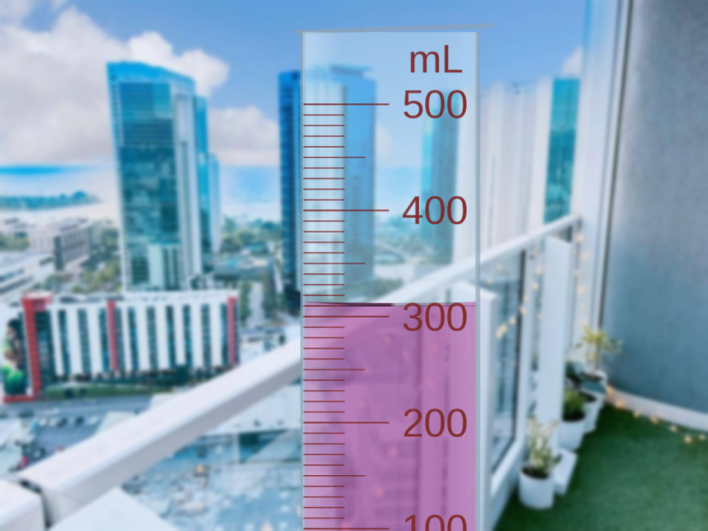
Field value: **310** mL
